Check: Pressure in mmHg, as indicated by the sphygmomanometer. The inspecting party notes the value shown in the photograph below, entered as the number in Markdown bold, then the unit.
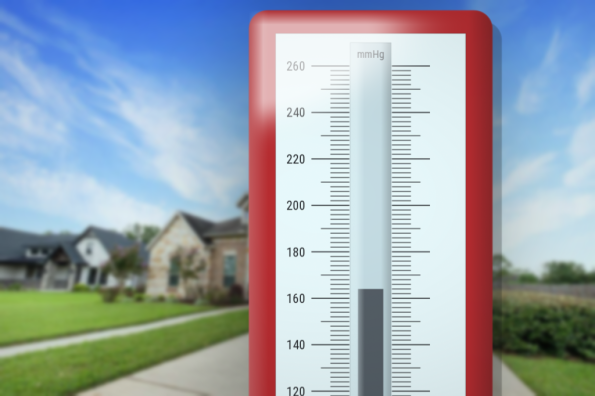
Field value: **164** mmHg
